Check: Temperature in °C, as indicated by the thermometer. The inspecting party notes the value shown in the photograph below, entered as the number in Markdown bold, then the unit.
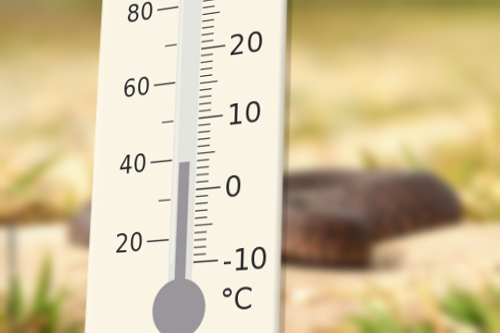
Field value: **4** °C
